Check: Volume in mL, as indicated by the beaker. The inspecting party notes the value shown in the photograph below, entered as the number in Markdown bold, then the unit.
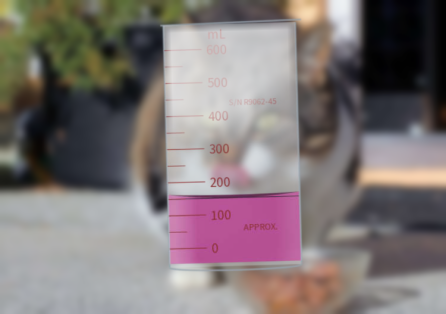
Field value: **150** mL
